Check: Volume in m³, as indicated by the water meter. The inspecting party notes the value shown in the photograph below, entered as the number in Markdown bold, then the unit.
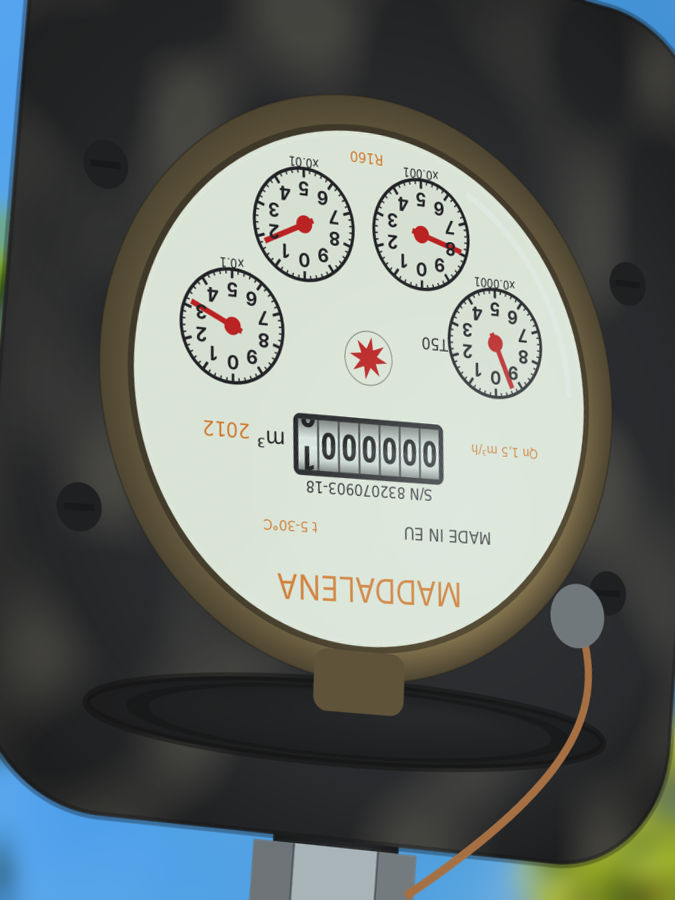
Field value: **1.3179** m³
